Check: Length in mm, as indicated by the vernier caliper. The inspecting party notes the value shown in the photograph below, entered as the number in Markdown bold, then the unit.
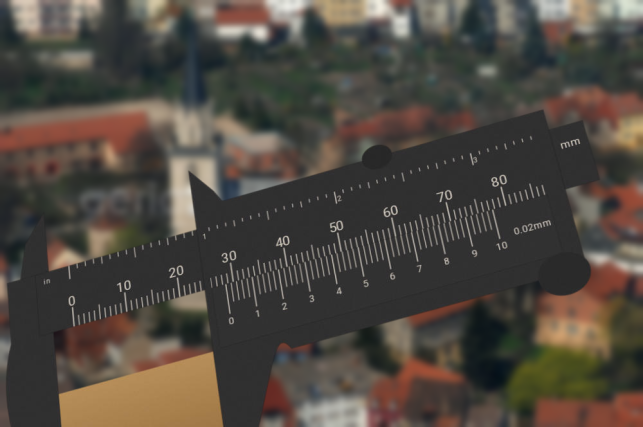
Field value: **28.6** mm
